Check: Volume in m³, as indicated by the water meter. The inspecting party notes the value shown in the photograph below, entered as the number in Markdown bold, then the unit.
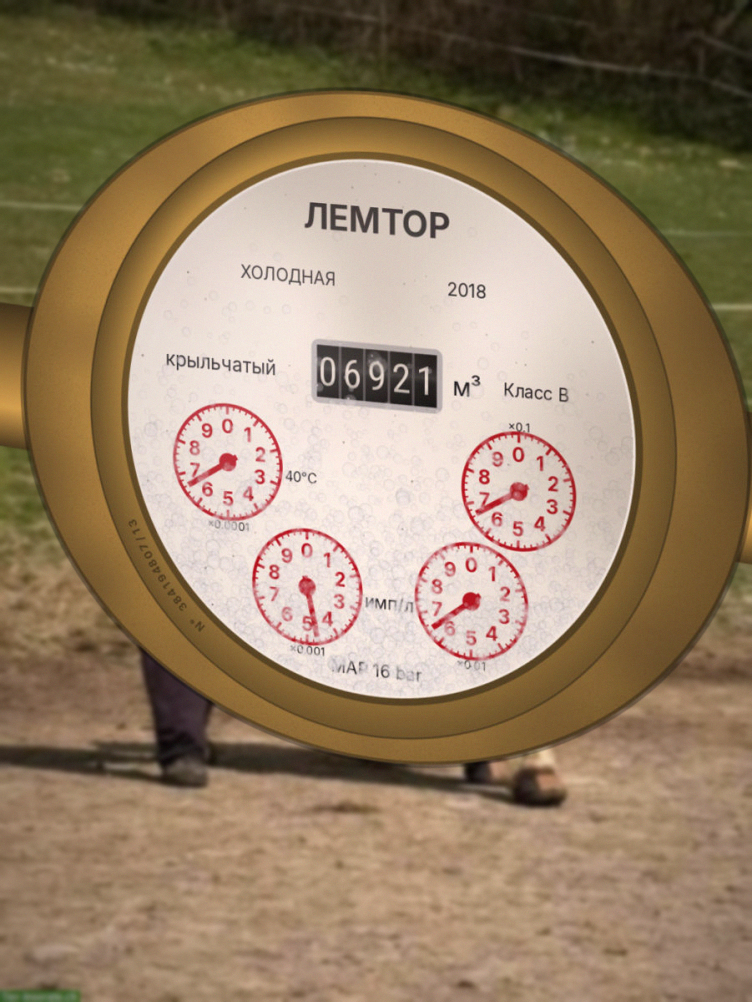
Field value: **6921.6646** m³
